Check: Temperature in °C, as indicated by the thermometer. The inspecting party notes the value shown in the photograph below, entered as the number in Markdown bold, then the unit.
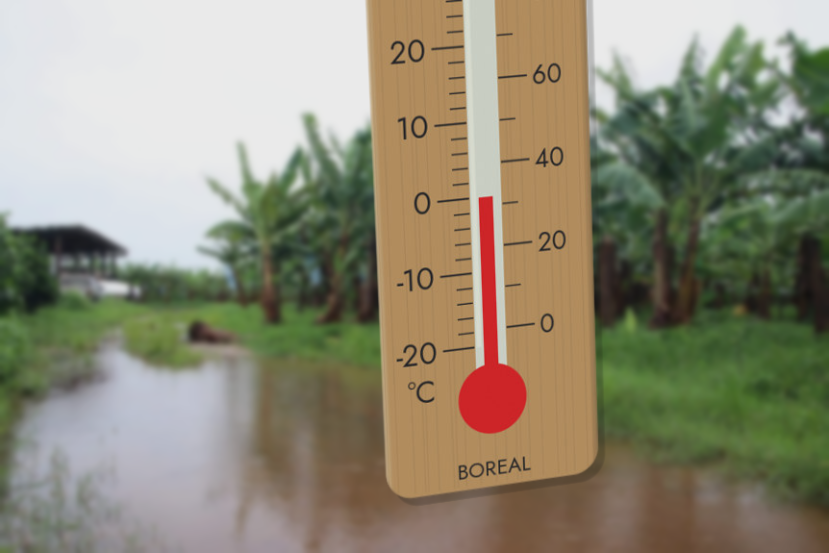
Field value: **0** °C
